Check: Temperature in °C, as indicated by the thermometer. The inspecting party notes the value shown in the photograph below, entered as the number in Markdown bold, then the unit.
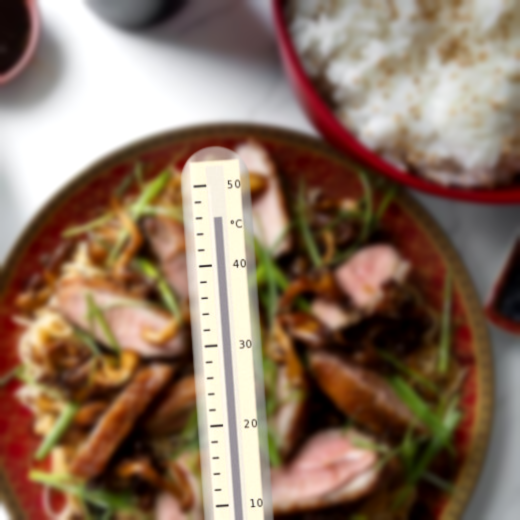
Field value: **46** °C
